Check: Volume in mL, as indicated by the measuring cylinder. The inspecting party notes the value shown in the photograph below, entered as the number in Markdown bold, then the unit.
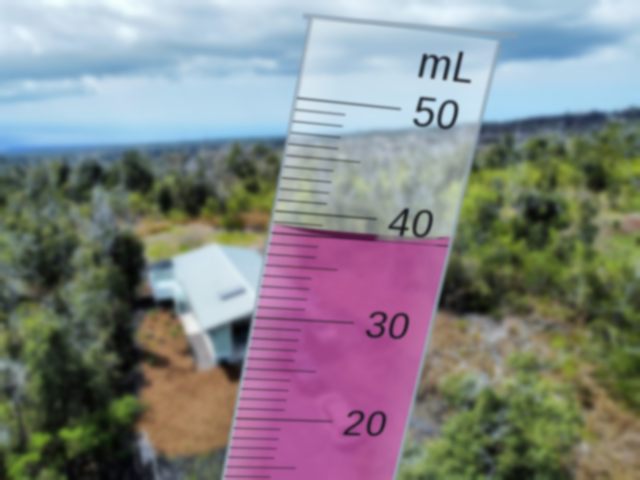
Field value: **38** mL
